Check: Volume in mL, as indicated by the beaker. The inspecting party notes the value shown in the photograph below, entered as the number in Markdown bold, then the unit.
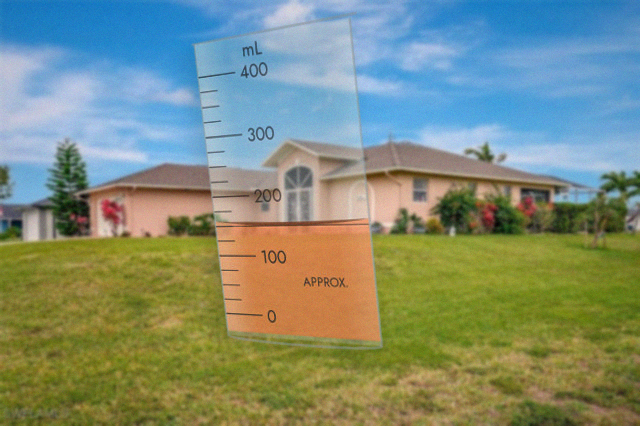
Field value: **150** mL
